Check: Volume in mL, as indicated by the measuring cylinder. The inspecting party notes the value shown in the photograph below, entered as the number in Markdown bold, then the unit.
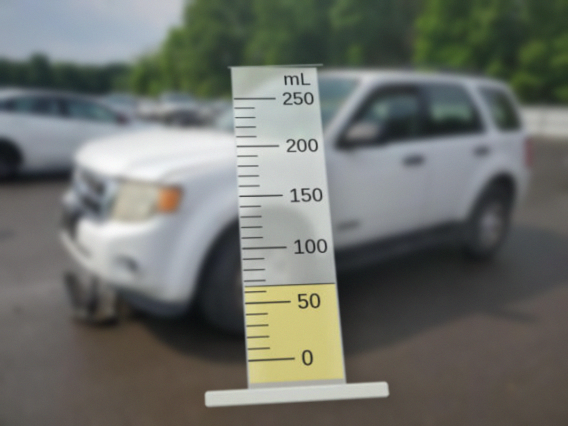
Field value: **65** mL
